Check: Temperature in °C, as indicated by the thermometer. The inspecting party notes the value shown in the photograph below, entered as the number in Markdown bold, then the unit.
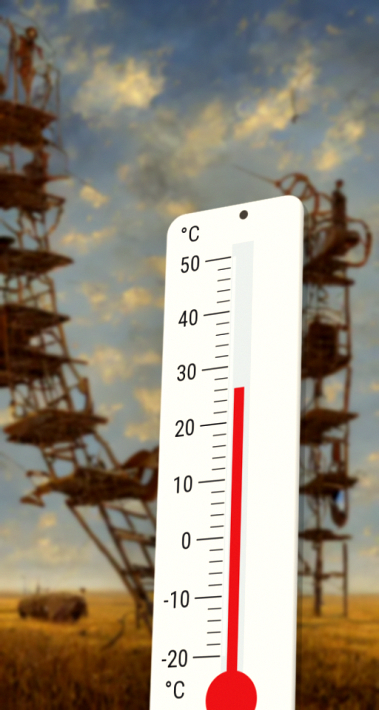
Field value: **26** °C
